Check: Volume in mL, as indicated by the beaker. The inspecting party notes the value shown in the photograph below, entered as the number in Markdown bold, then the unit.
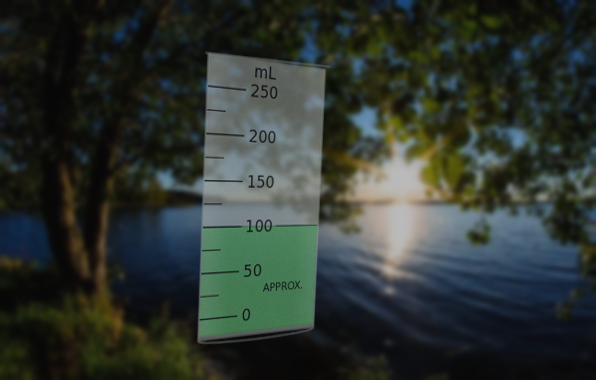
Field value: **100** mL
